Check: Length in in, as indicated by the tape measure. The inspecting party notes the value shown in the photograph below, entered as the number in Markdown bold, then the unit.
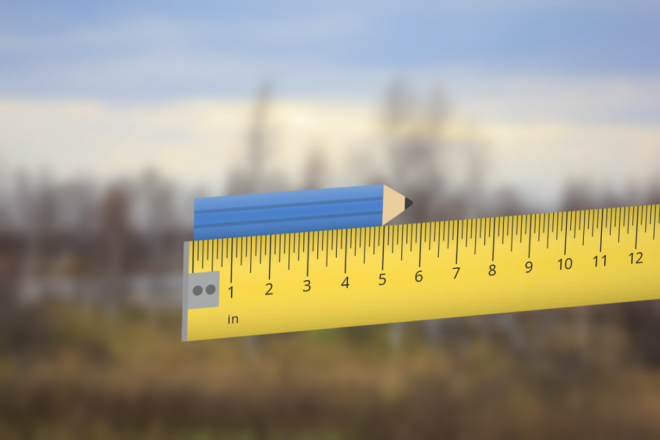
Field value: **5.75** in
